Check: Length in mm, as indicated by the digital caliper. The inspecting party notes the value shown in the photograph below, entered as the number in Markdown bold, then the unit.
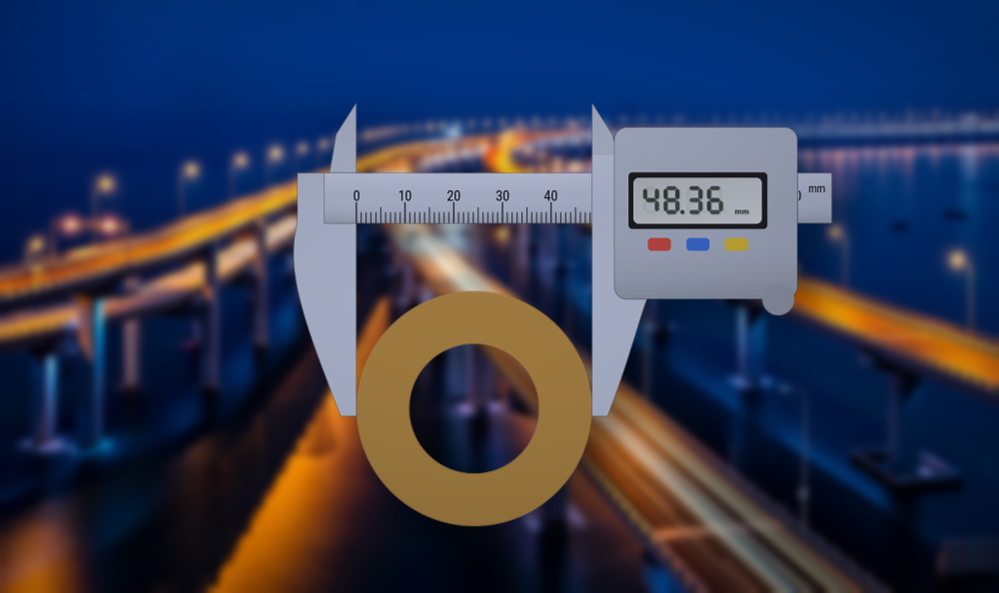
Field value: **48.36** mm
